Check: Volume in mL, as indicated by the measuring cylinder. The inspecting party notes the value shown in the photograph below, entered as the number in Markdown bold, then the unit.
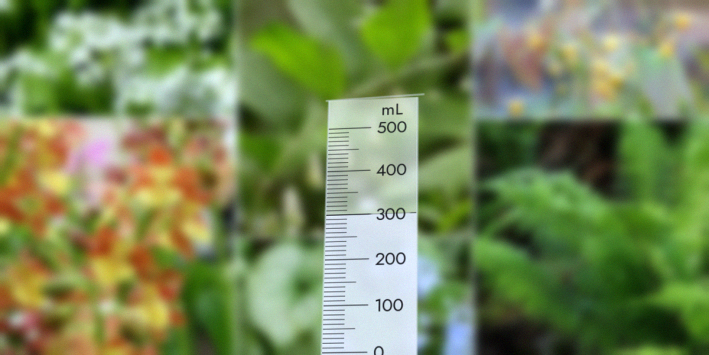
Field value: **300** mL
